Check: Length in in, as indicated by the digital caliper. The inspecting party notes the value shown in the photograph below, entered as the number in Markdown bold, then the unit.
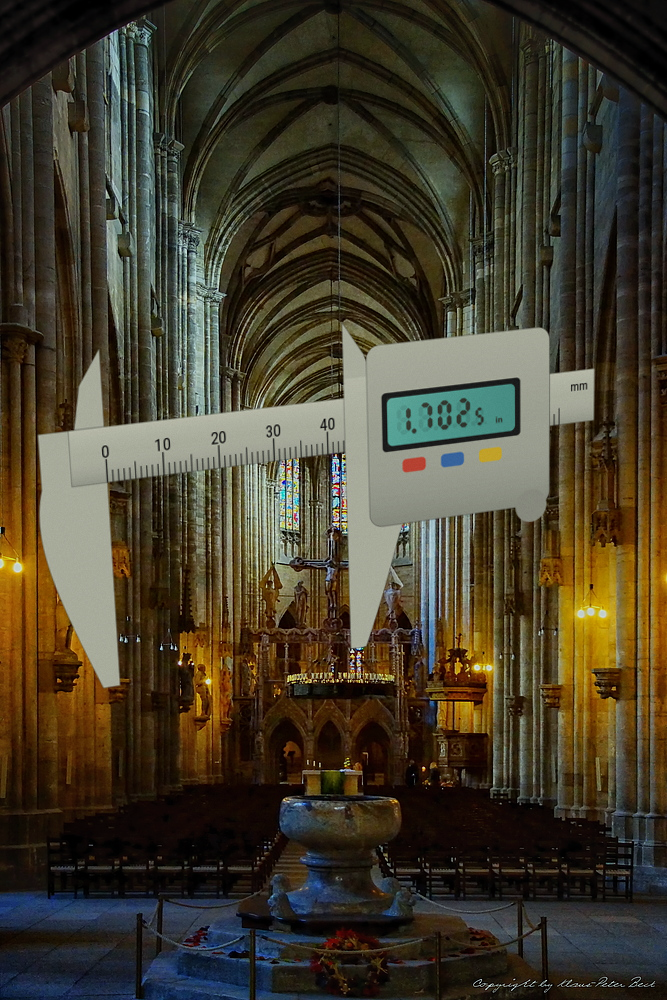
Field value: **1.7025** in
